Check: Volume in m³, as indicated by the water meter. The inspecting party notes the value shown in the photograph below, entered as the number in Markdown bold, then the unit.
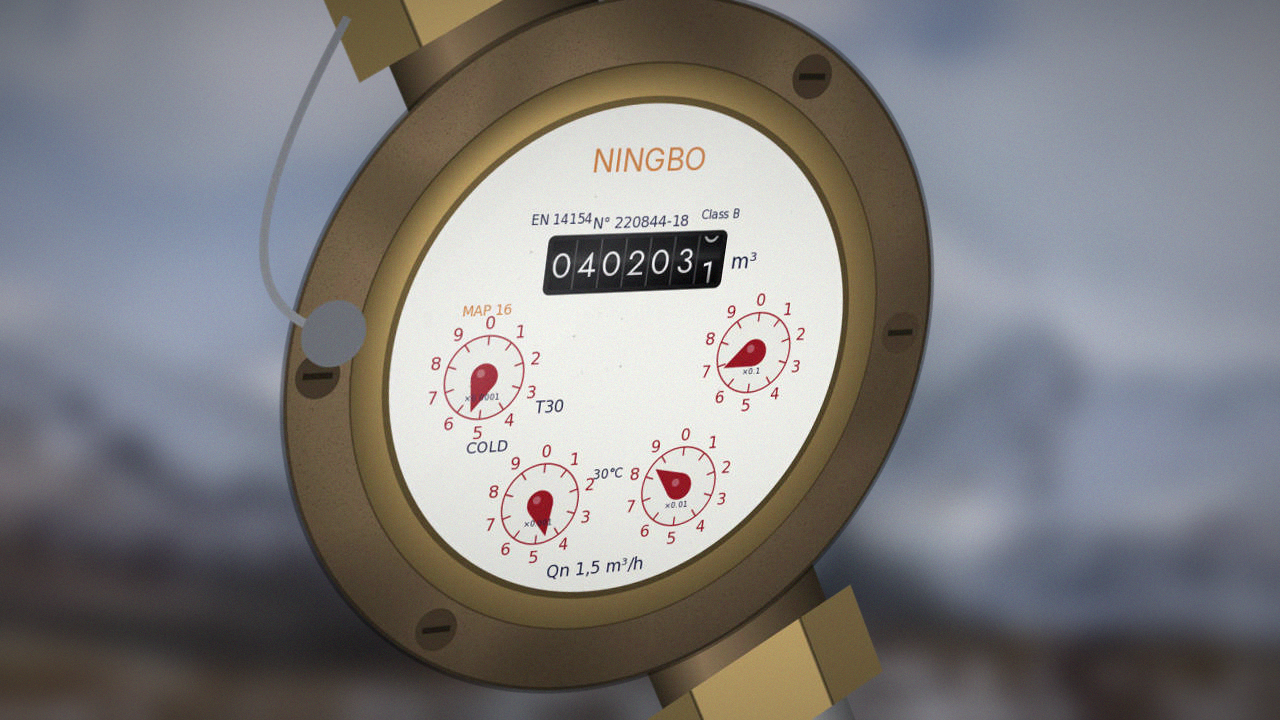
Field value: **402030.6845** m³
